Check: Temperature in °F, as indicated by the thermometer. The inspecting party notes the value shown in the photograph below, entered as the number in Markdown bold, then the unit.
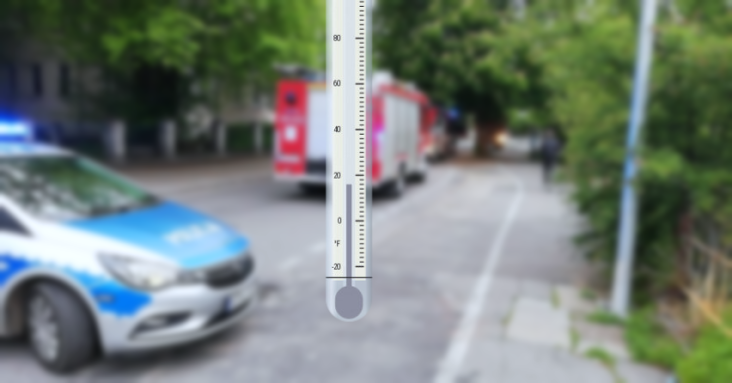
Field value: **16** °F
